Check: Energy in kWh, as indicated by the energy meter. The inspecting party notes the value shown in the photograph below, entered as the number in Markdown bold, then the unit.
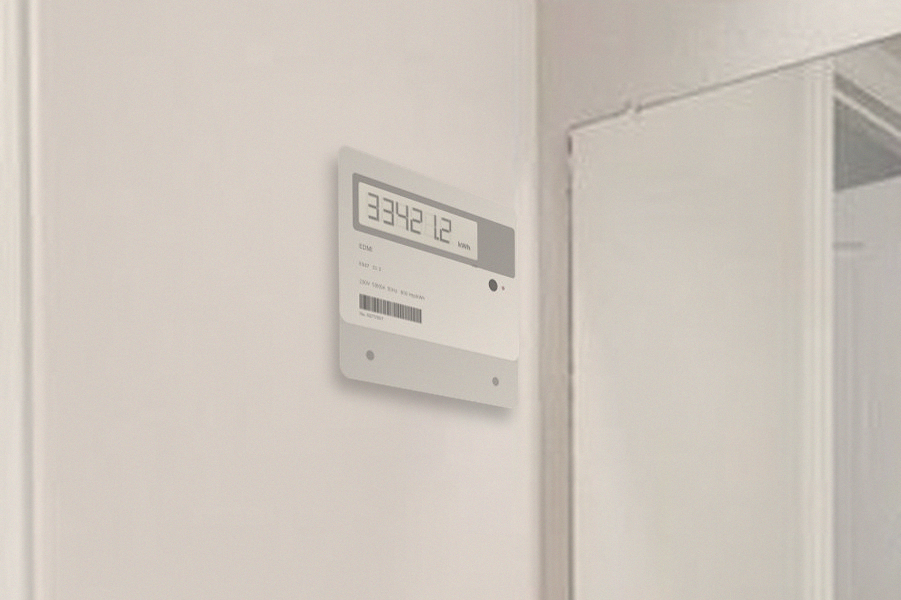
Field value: **33421.2** kWh
